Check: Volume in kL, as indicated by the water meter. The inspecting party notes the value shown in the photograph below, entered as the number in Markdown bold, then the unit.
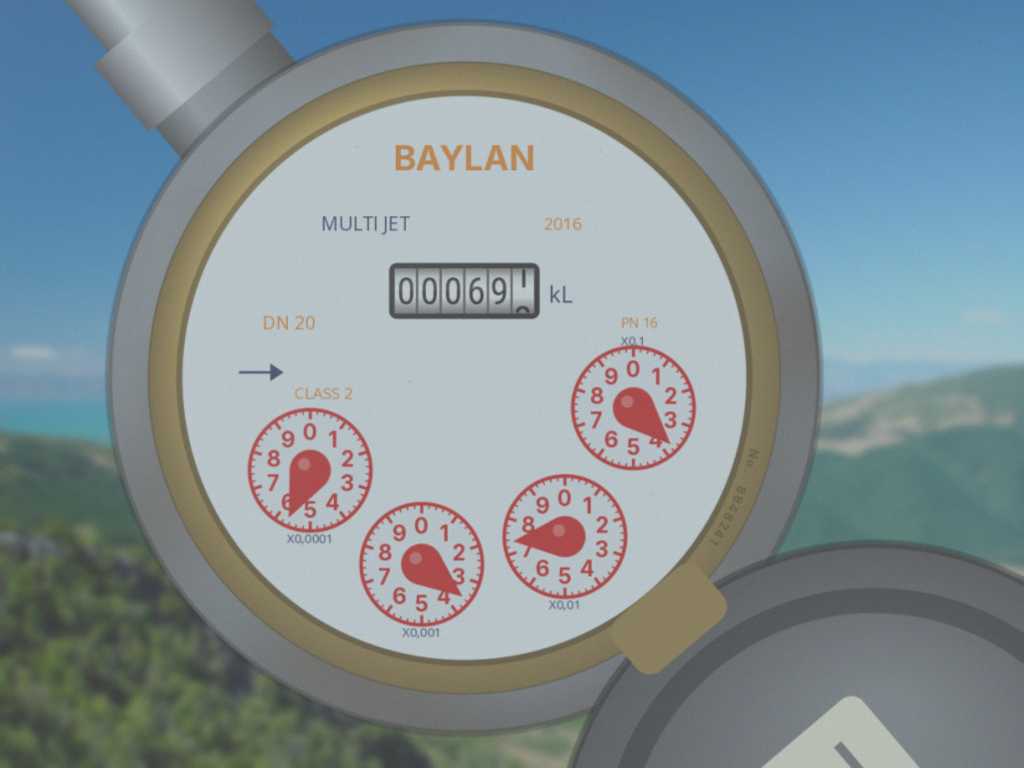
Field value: **691.3735** kL
